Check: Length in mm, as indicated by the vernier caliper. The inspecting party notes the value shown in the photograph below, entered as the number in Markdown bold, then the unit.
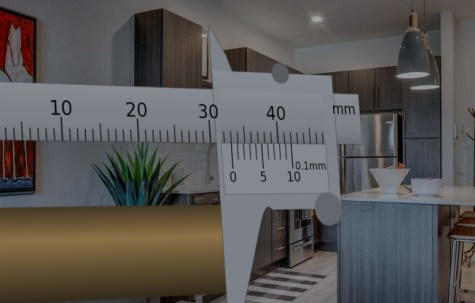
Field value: **33.0** mm
